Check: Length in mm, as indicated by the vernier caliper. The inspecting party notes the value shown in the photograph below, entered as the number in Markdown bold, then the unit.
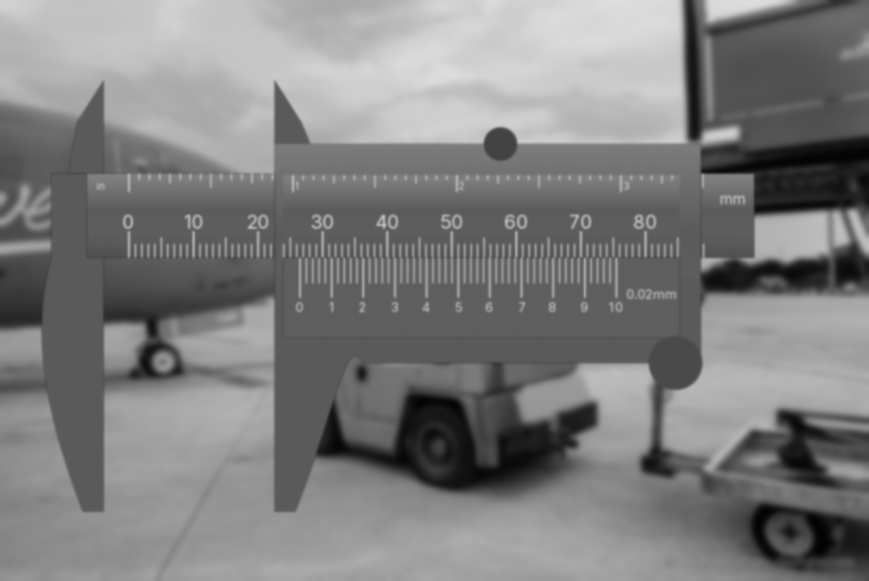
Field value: **26.5** mm
